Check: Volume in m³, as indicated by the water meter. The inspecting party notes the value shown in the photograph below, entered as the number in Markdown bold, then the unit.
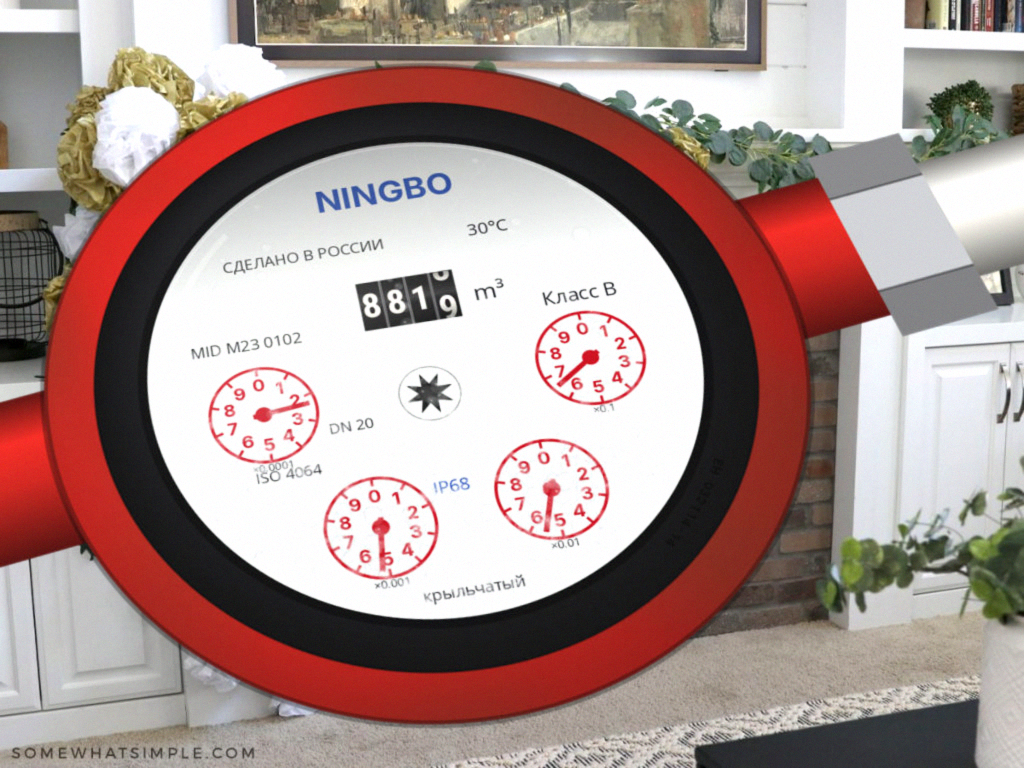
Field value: **8818.6552** m³
